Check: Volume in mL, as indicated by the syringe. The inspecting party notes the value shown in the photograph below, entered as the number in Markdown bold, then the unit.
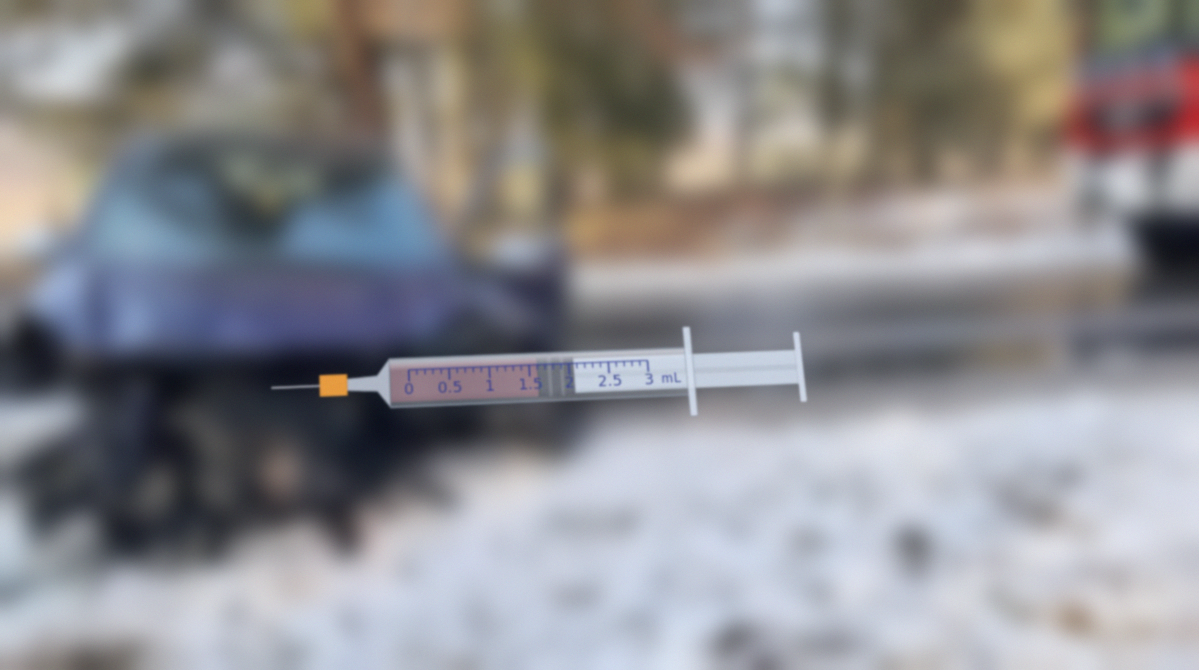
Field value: **1.6** mL
